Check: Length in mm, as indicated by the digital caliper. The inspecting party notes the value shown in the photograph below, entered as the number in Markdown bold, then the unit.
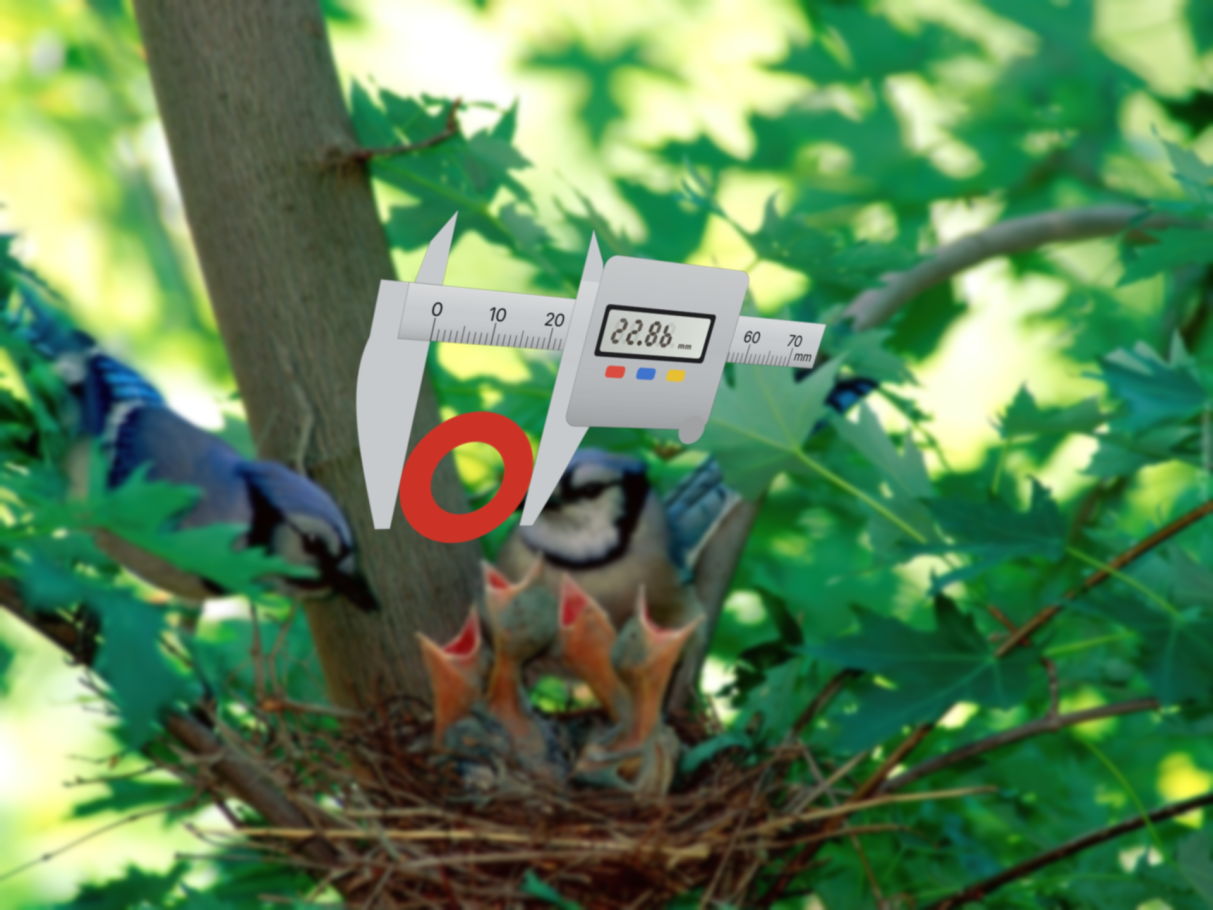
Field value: **22.86** mm
